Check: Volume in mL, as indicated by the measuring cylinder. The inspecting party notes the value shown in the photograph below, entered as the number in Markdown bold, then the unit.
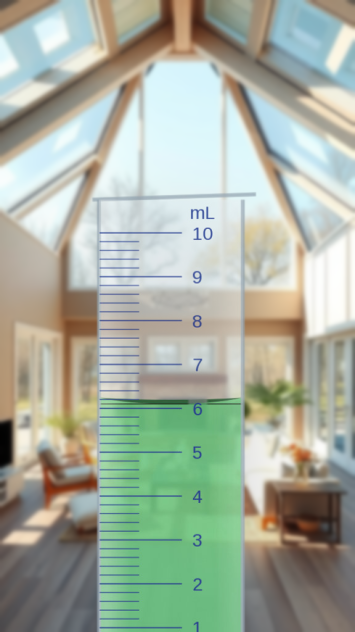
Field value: **6.1** mL
